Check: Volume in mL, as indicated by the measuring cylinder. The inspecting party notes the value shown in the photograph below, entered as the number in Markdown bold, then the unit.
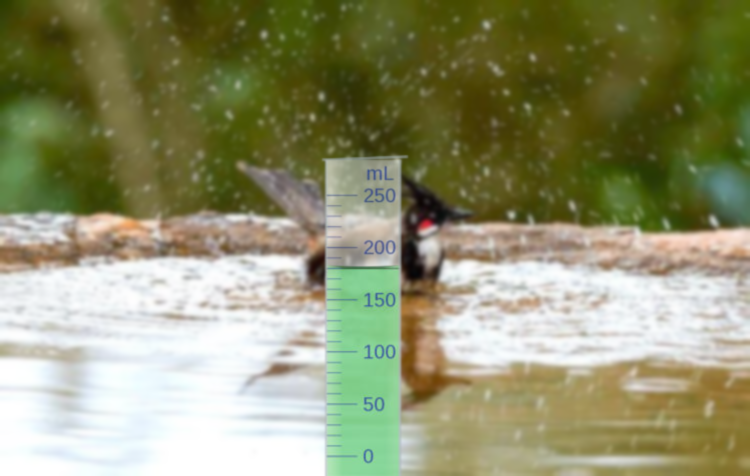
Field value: **180** mL
